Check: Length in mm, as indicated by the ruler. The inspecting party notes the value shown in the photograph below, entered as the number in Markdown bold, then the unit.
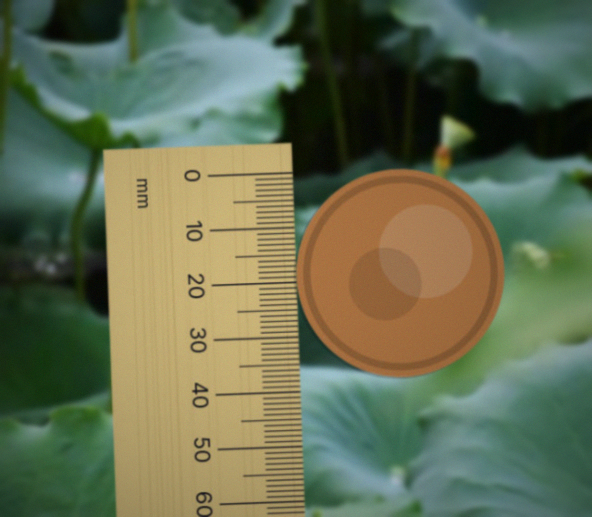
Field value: **38** mm
